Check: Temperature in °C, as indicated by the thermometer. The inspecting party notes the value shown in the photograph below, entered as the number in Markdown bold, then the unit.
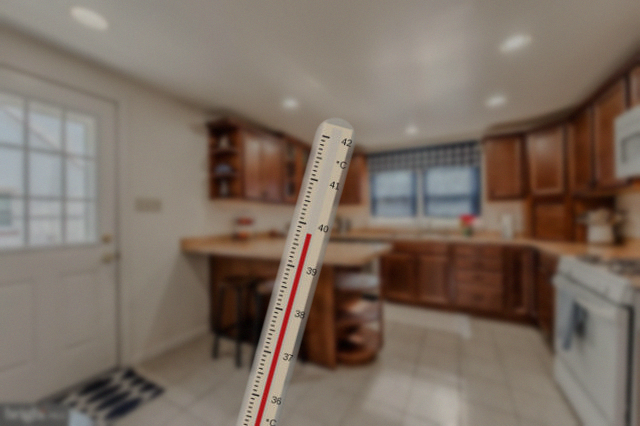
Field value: **39.8** °C
